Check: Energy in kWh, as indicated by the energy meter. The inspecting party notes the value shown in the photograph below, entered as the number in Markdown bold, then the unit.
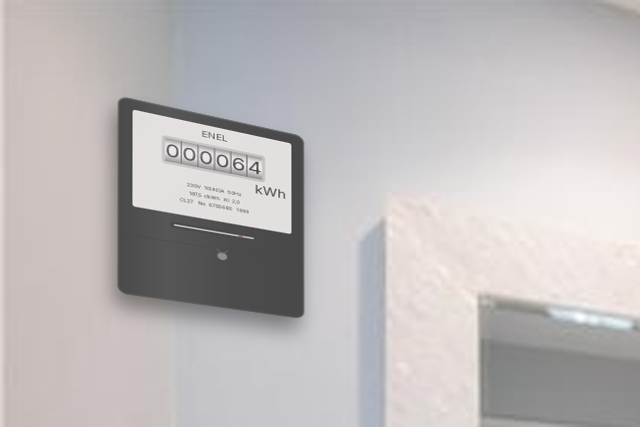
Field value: **64** kWh
